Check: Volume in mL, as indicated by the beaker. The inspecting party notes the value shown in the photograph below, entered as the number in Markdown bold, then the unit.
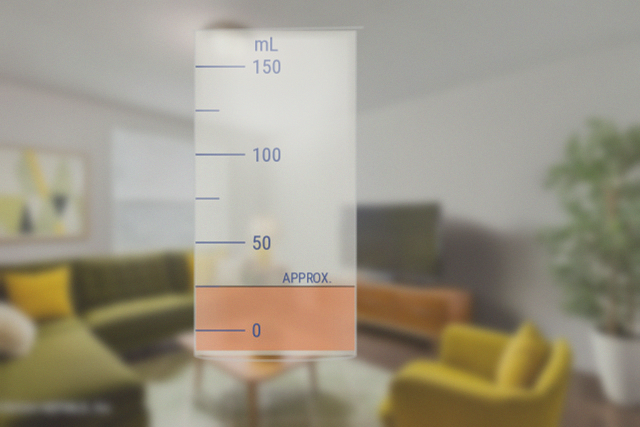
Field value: **25** mL
